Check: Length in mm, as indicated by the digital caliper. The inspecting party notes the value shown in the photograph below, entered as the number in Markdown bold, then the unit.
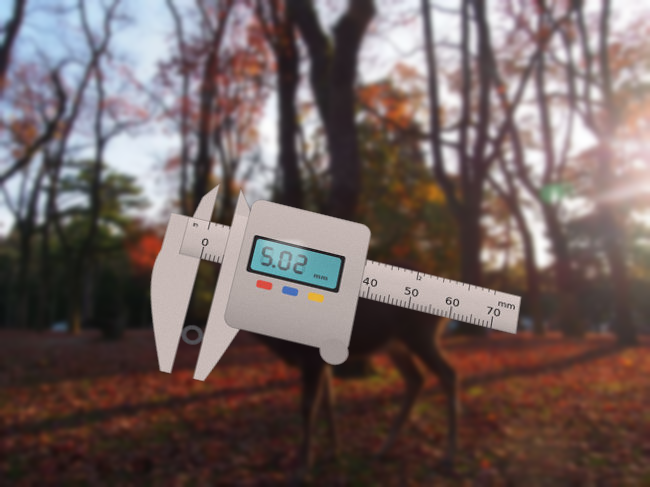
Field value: **5.02** mm
